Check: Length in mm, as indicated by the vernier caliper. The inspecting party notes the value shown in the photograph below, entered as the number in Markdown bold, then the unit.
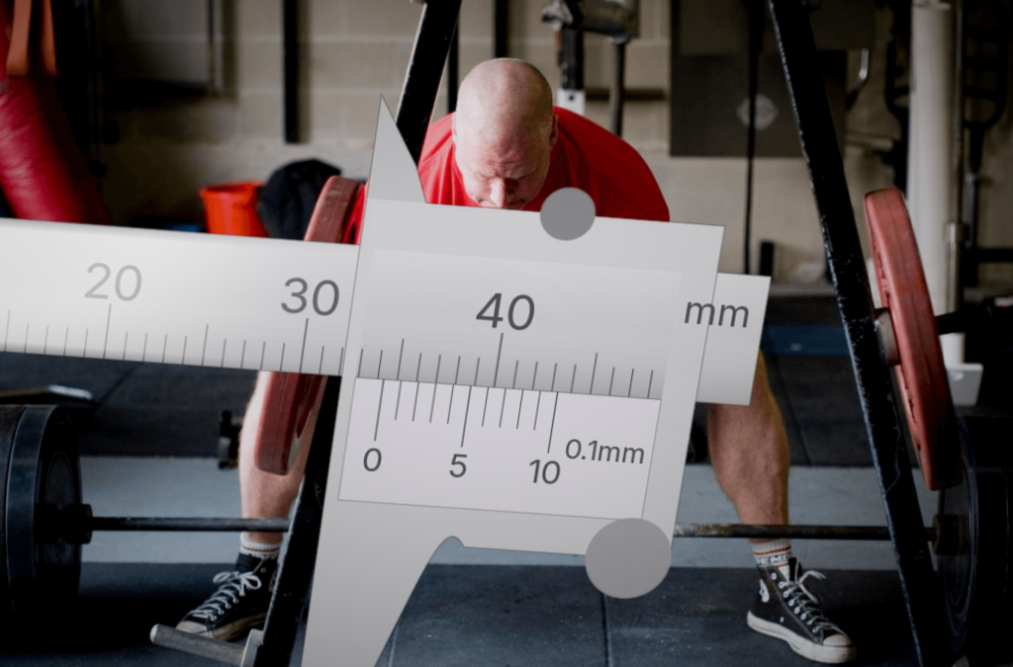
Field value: **34.3** mm
